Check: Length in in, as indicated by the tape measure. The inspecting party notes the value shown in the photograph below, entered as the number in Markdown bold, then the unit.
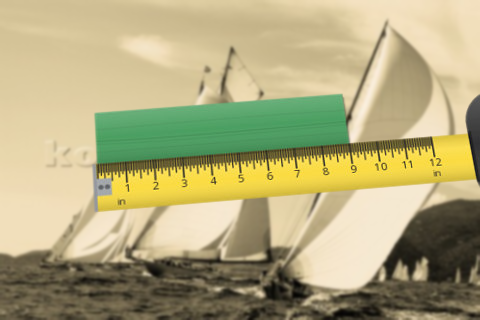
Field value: **9** in
